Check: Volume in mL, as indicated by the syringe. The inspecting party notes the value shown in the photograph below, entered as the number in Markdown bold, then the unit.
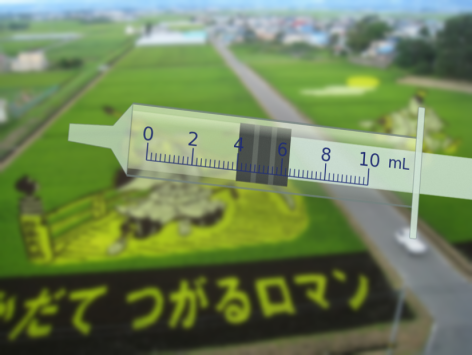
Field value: **4** mL
